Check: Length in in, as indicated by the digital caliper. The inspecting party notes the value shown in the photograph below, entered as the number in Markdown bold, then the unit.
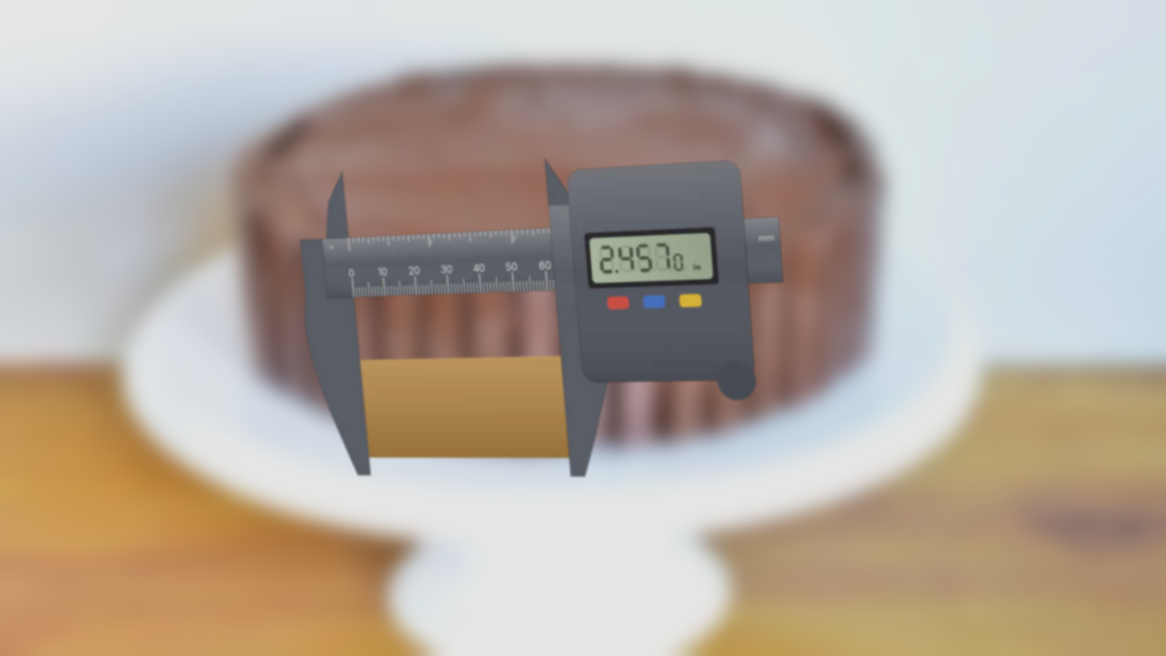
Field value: **2.4570** in
